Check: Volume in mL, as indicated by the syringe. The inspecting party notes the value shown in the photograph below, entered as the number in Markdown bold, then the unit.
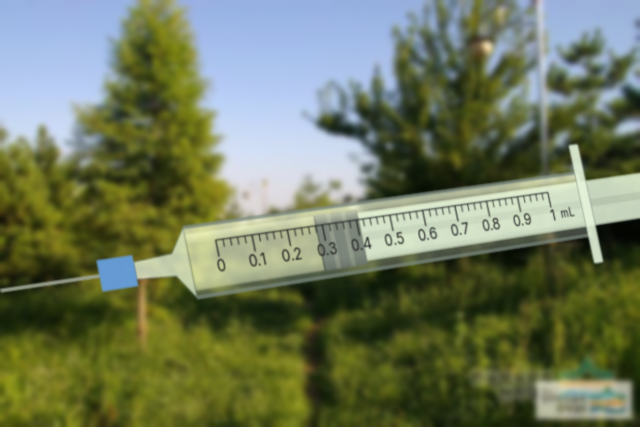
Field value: **0.28** mL
